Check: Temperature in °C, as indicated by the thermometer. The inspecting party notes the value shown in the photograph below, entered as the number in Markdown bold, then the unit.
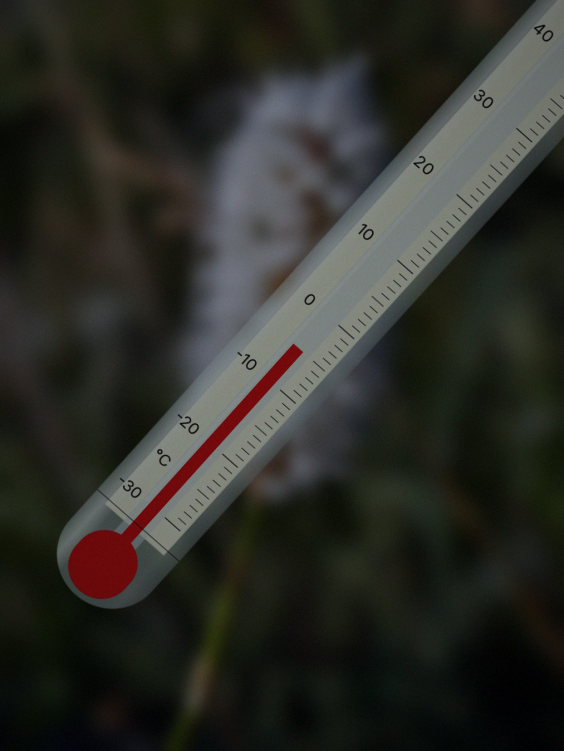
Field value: **-5** °C
